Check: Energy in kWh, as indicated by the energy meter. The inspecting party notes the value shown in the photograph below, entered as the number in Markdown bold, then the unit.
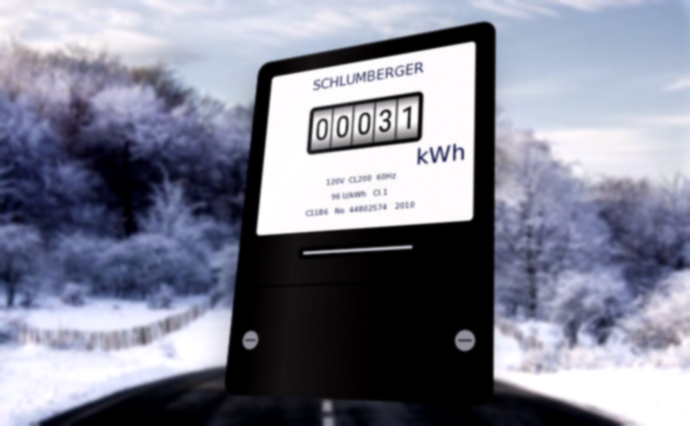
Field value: **31** kWh
